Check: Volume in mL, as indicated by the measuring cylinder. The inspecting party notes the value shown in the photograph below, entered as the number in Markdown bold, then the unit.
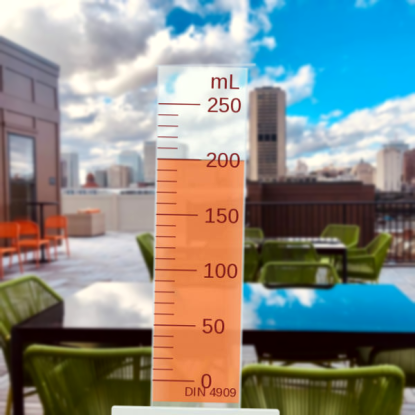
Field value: **200** mL
